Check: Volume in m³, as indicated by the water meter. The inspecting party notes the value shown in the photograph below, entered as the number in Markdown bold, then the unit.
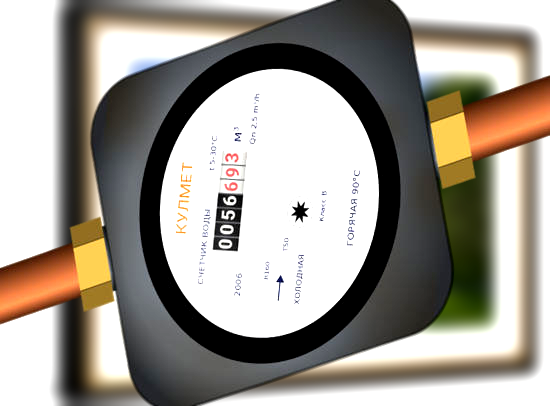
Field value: **56.693** m³
